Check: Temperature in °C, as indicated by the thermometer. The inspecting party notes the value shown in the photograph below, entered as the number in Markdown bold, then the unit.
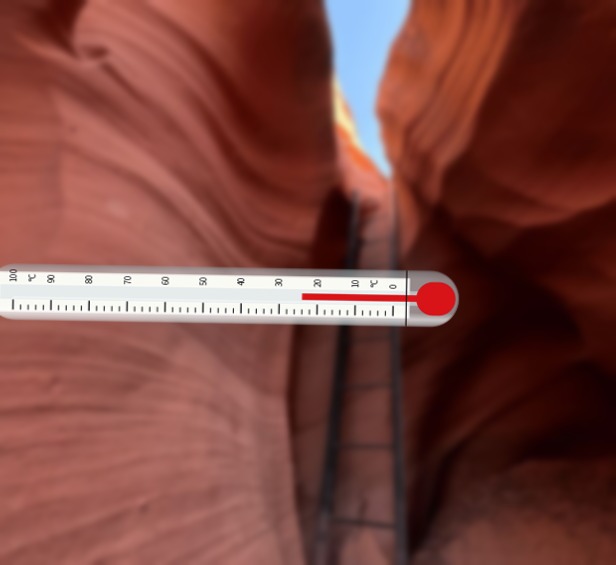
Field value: **24** °C
